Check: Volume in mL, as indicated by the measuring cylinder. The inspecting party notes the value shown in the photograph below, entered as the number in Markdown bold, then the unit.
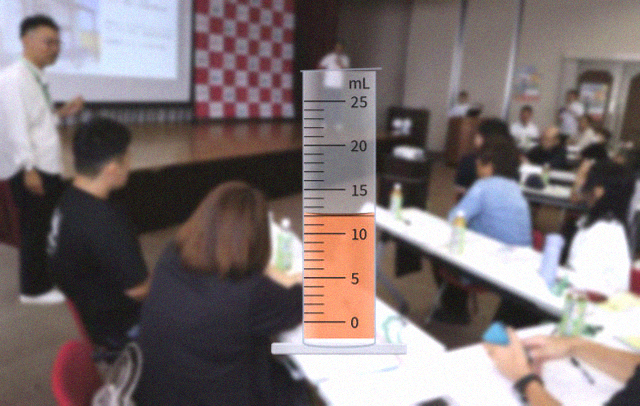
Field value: **12** mL
